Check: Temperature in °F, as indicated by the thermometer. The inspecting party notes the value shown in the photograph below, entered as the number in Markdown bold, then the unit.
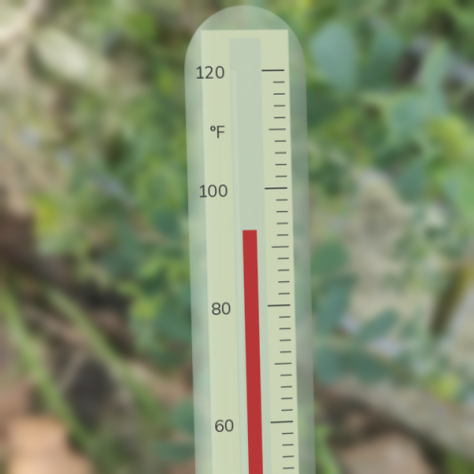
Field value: **93** °F
